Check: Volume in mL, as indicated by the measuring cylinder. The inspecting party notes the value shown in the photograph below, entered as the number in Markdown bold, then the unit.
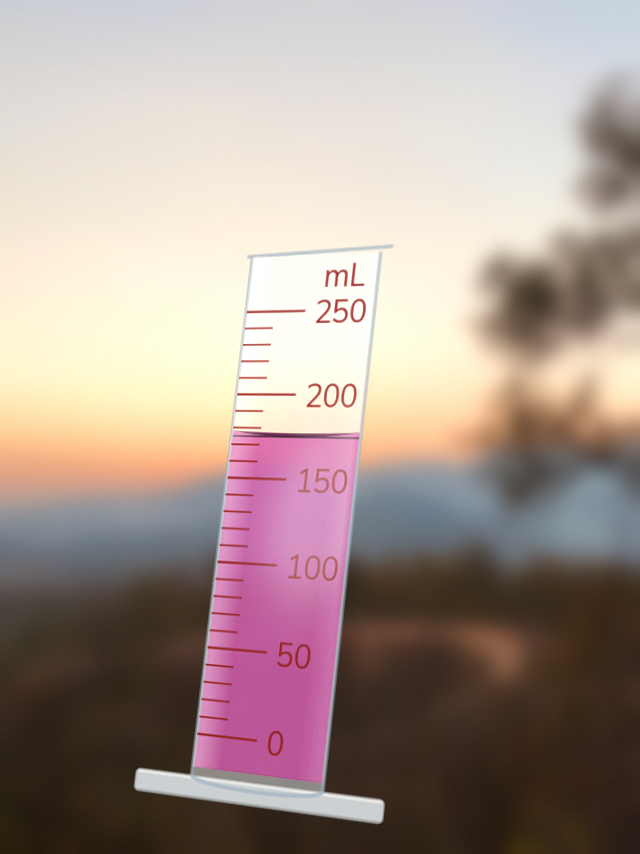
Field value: **175** mL
